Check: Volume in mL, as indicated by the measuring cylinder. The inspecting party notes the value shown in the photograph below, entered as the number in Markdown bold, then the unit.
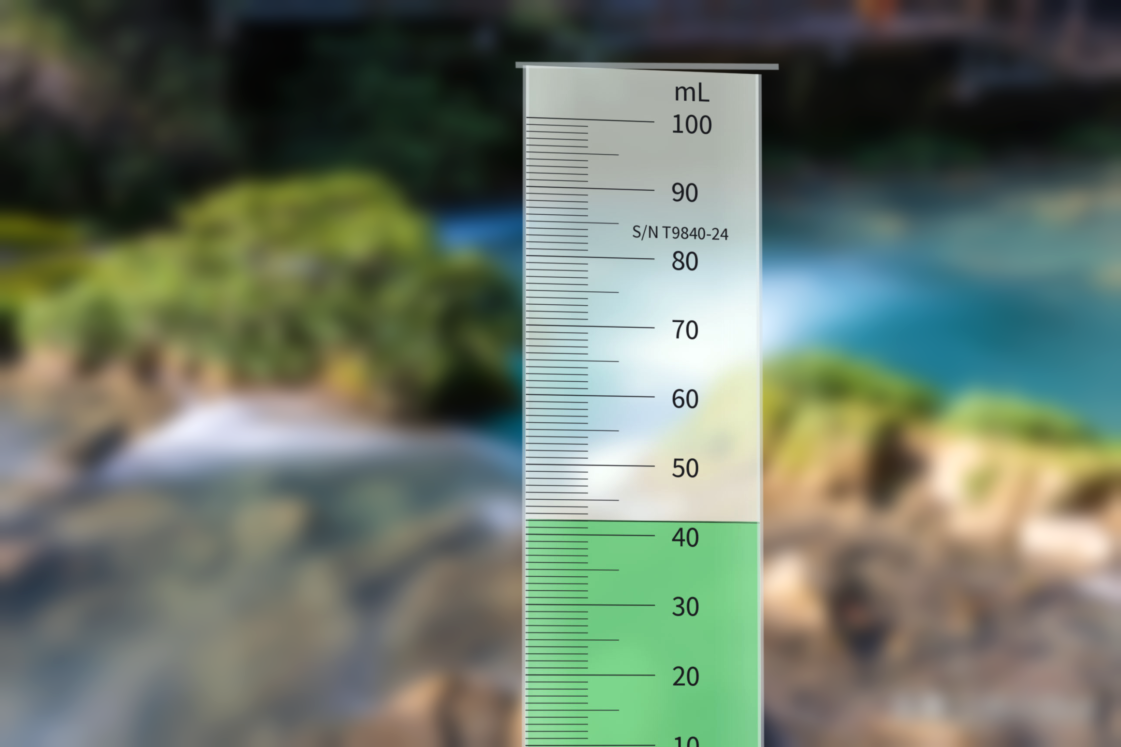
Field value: **42** mL
